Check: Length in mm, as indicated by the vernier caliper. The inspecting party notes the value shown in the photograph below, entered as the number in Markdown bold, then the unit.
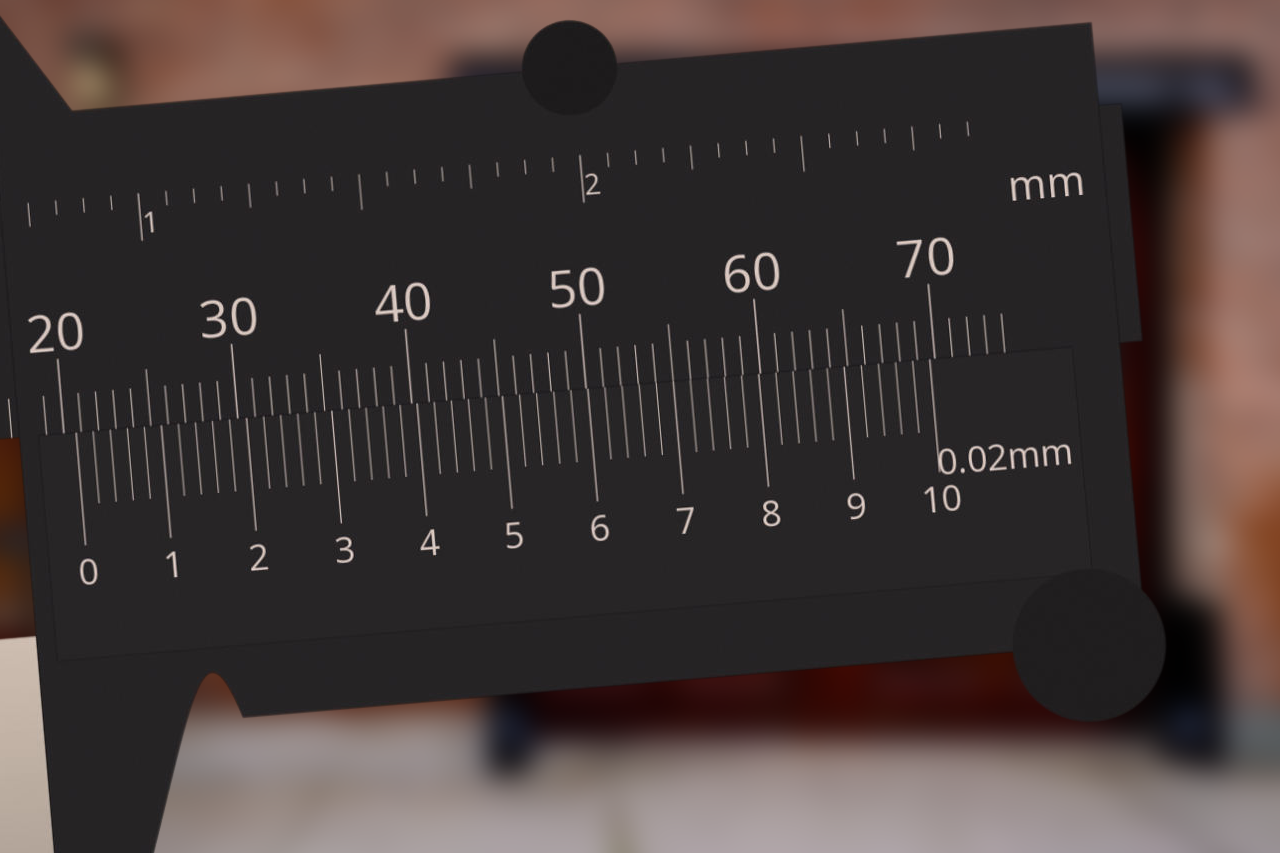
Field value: **20.7** mm
